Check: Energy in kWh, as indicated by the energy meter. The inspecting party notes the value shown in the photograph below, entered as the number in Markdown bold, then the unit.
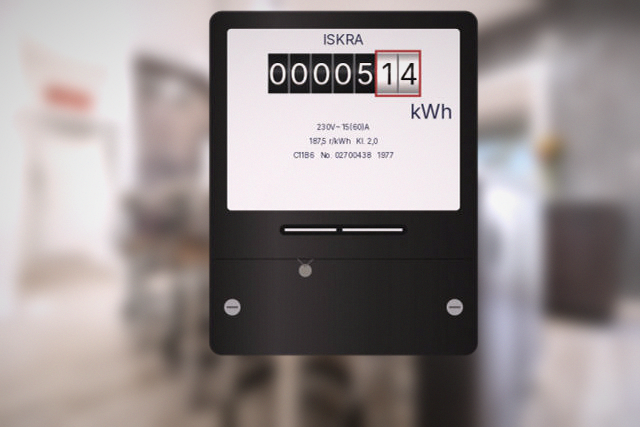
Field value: **5.14** kWh
